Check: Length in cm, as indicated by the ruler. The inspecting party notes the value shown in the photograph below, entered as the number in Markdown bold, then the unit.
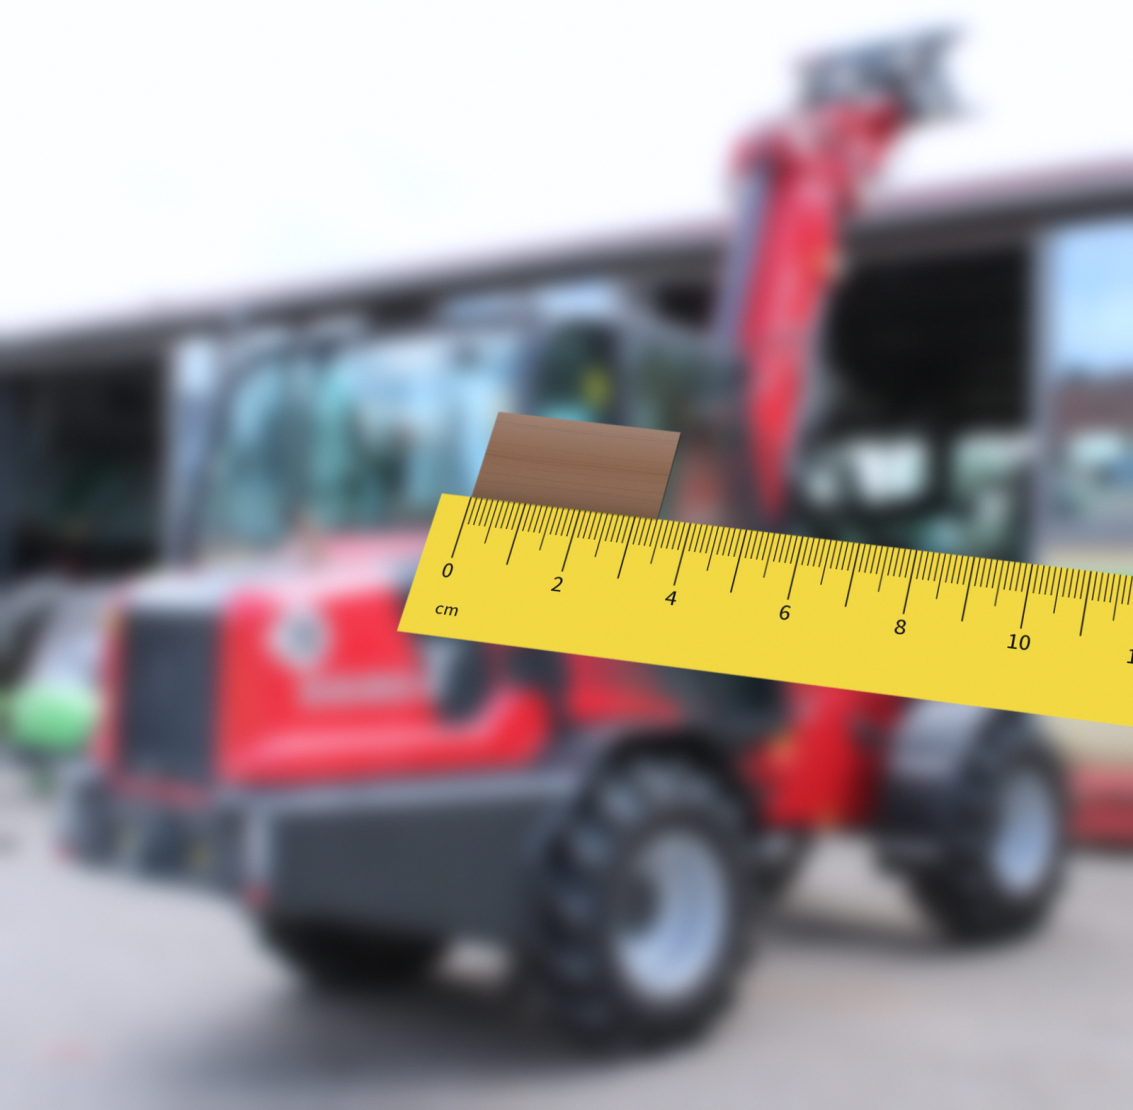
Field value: **3.4** cm
